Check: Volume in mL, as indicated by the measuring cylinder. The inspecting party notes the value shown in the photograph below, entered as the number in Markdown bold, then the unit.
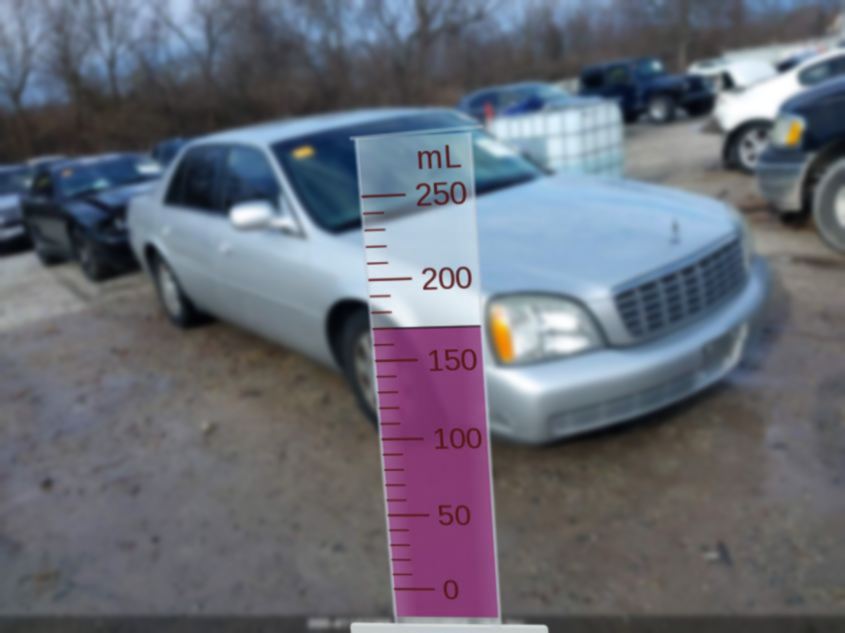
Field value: **170** mL
